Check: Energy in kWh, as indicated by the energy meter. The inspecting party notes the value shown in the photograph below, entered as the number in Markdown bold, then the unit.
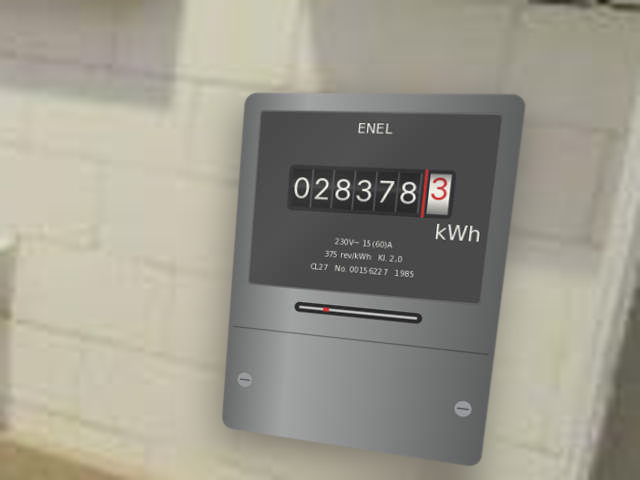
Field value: **28378.3** kWh
